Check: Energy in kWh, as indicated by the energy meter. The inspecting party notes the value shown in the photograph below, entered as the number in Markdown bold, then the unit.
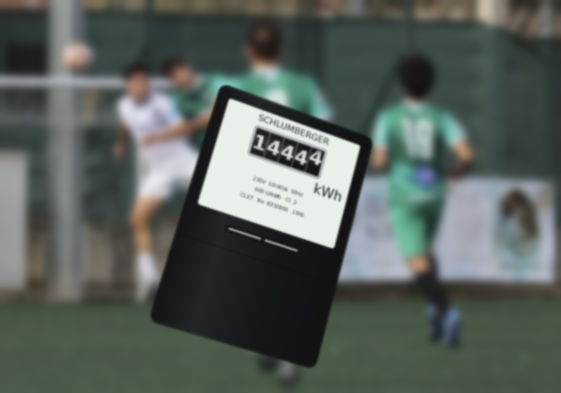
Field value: **14444** kWh
